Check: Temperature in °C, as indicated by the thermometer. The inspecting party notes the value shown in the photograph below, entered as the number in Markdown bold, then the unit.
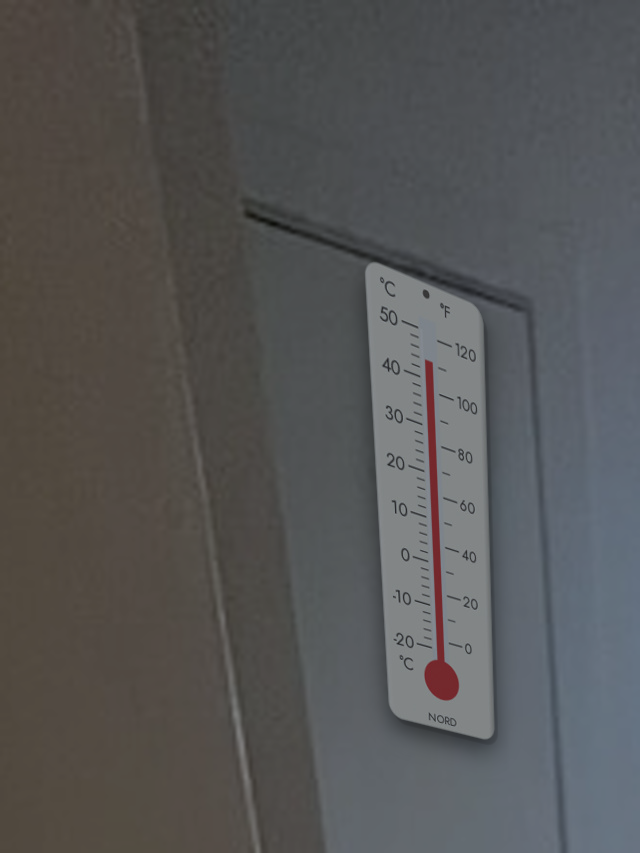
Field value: **44** °C
